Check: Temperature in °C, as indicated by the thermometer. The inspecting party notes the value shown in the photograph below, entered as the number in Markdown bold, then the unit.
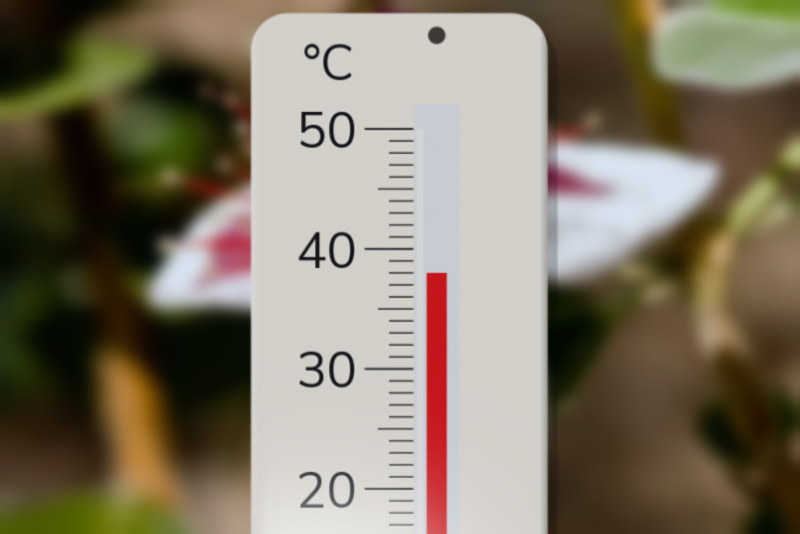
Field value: **38** °C
